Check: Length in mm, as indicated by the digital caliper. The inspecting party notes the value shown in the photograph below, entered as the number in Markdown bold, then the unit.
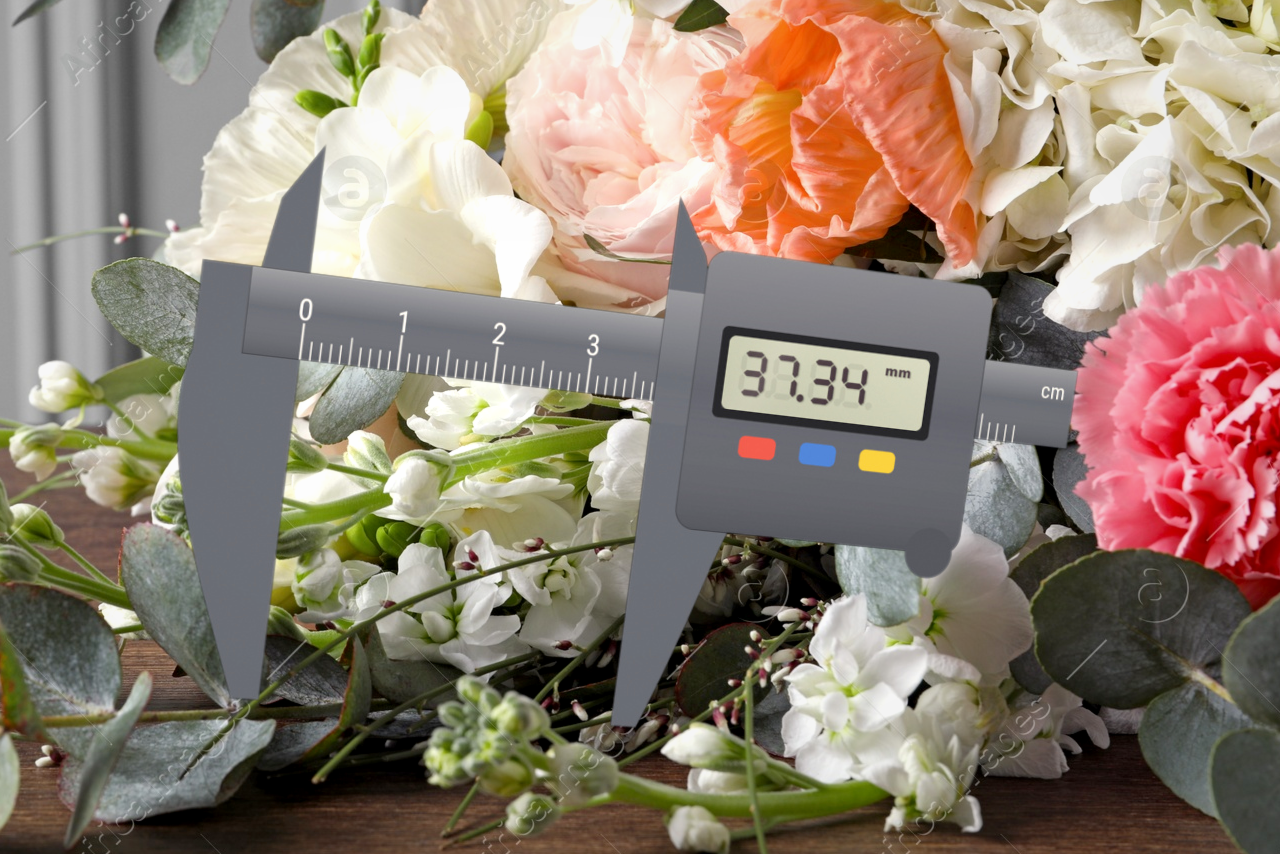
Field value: **37.34** mm
